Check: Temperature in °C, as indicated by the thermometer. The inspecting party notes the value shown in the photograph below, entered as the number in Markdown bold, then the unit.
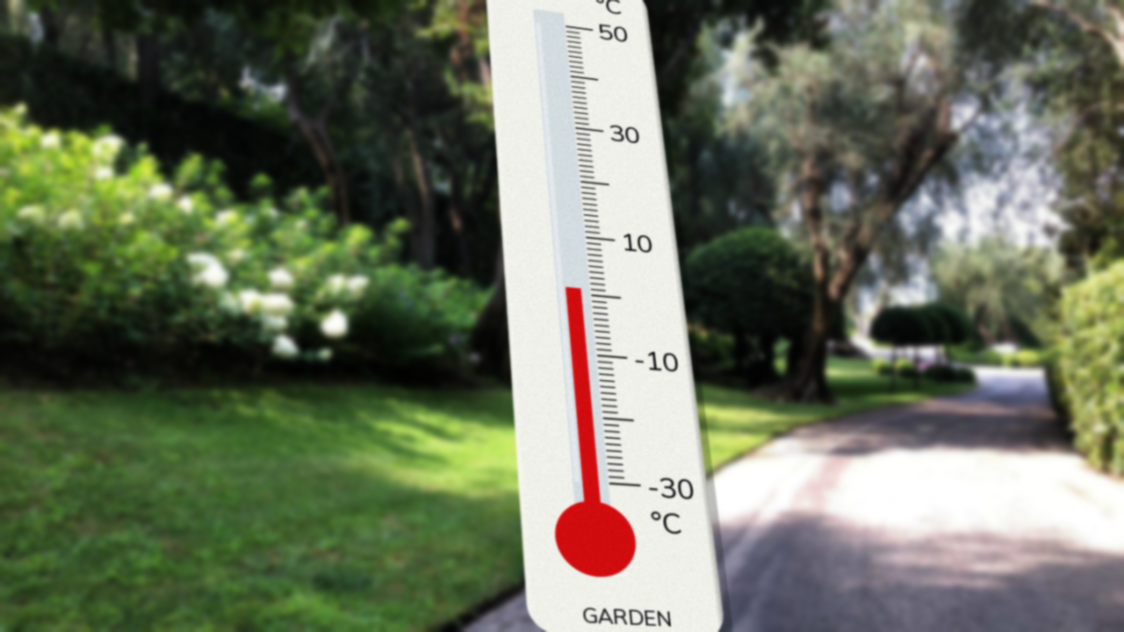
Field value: **1** °C
